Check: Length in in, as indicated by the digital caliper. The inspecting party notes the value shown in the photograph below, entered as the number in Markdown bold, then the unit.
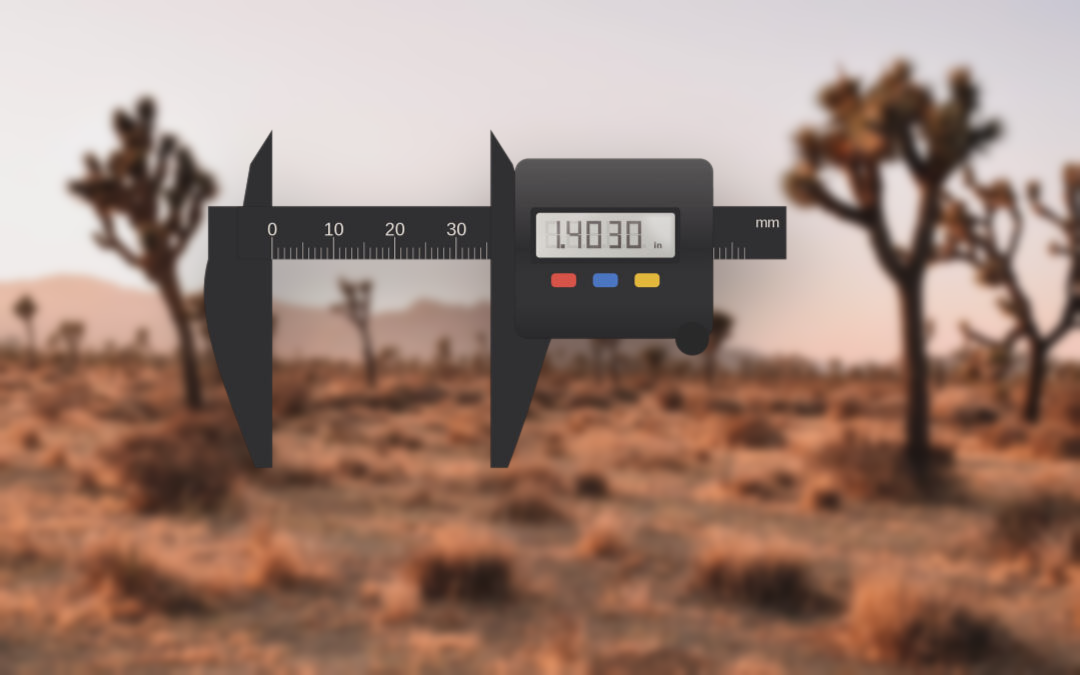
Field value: **1.4030** in
